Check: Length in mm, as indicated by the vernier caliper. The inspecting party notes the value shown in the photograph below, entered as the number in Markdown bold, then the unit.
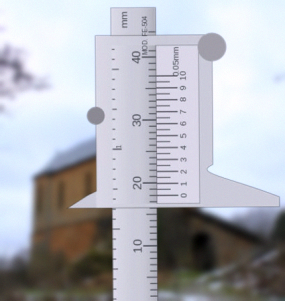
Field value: **18.0** mm
